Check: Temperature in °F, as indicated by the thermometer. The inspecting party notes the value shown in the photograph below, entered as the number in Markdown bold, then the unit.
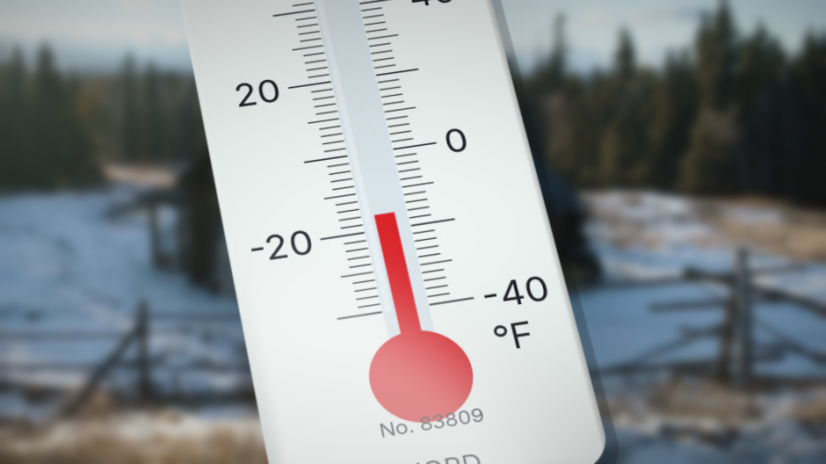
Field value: **-16** °F
